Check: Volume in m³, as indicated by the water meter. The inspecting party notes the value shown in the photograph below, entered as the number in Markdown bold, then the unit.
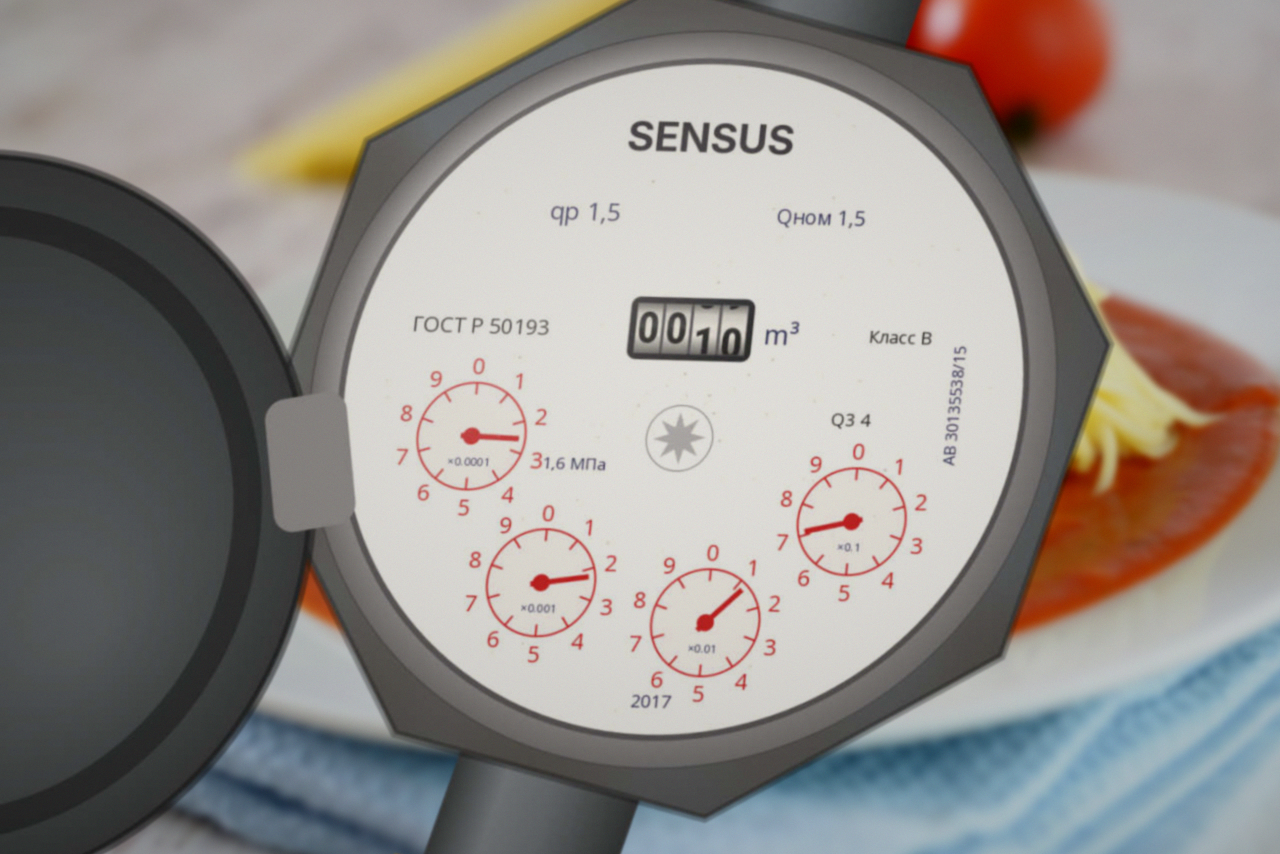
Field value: **9.7122** m³
